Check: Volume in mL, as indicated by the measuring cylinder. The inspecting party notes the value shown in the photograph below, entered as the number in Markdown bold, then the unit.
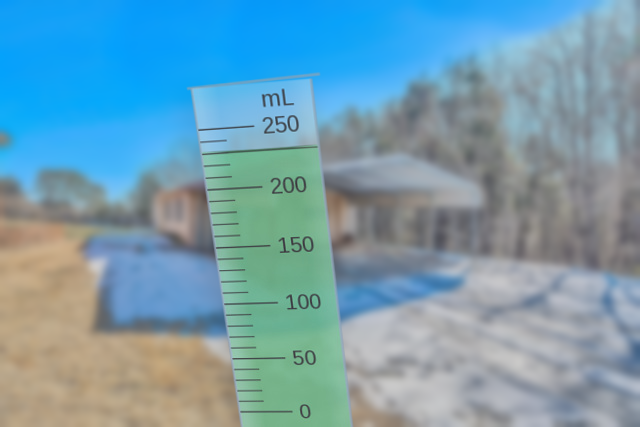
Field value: **230** mL
